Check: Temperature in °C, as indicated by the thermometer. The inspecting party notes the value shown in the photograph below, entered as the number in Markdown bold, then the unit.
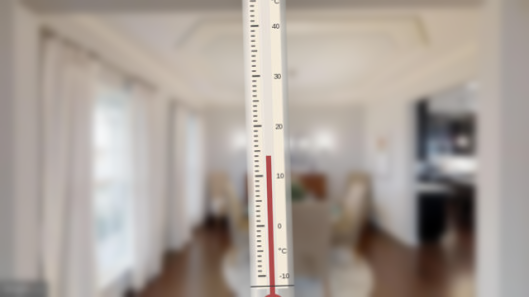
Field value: **14** °C
